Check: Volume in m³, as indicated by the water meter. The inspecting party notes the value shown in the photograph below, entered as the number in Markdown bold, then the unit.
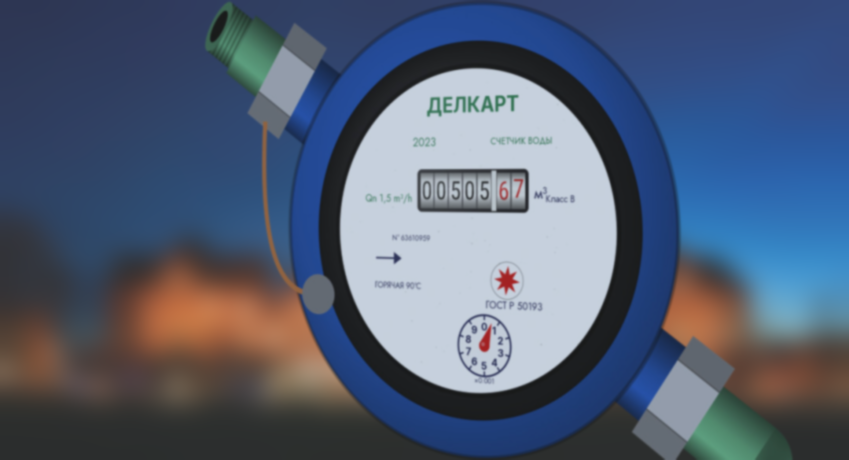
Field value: **505.670** m³
